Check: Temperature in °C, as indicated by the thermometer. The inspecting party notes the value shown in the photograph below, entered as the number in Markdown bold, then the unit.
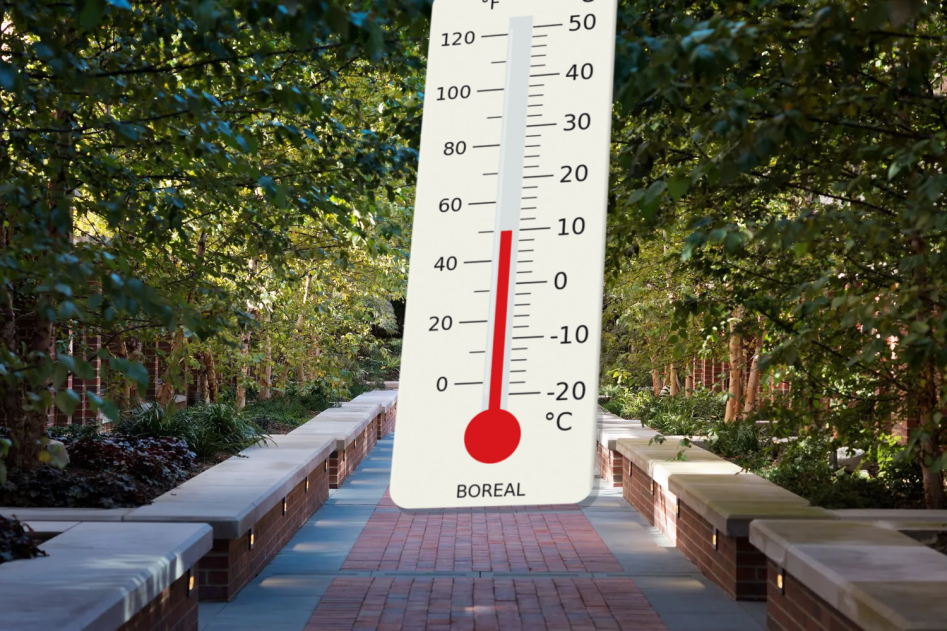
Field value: **10** °C
